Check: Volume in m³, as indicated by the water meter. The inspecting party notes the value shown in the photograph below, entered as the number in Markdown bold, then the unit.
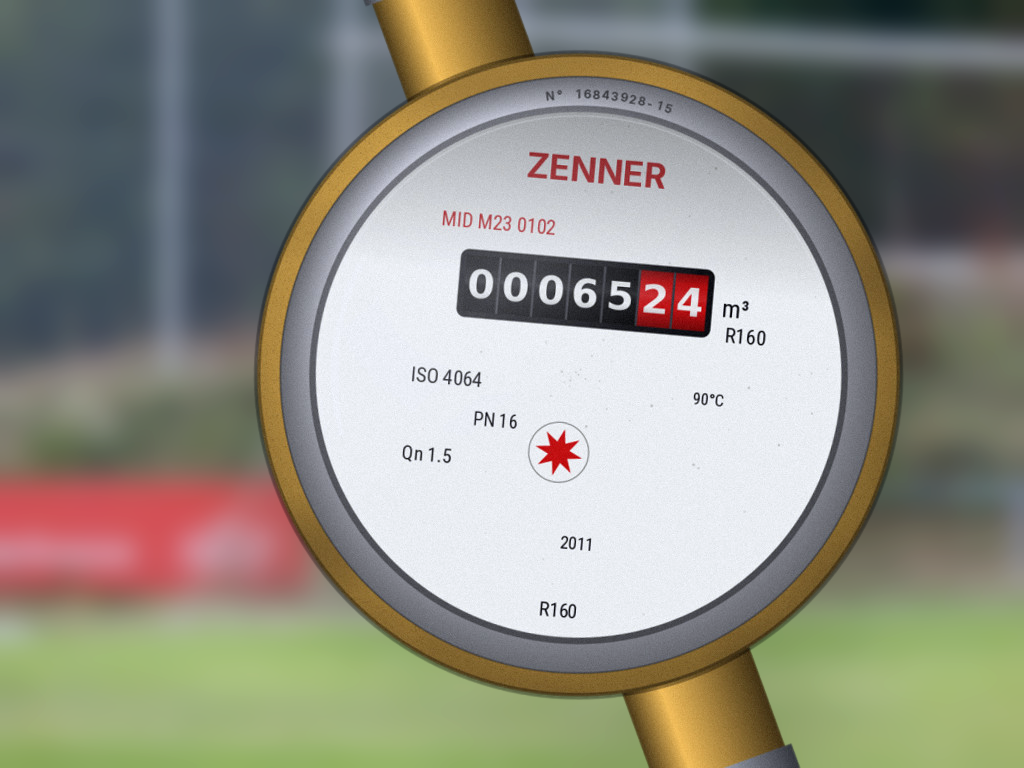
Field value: **65.24** m³
